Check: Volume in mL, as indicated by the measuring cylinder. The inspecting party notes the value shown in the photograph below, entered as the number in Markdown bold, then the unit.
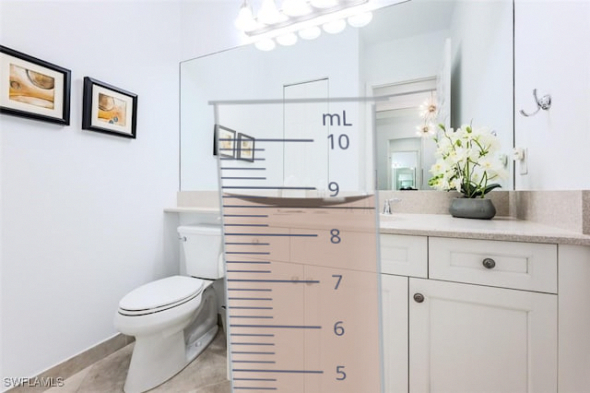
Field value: **8.6** mL
